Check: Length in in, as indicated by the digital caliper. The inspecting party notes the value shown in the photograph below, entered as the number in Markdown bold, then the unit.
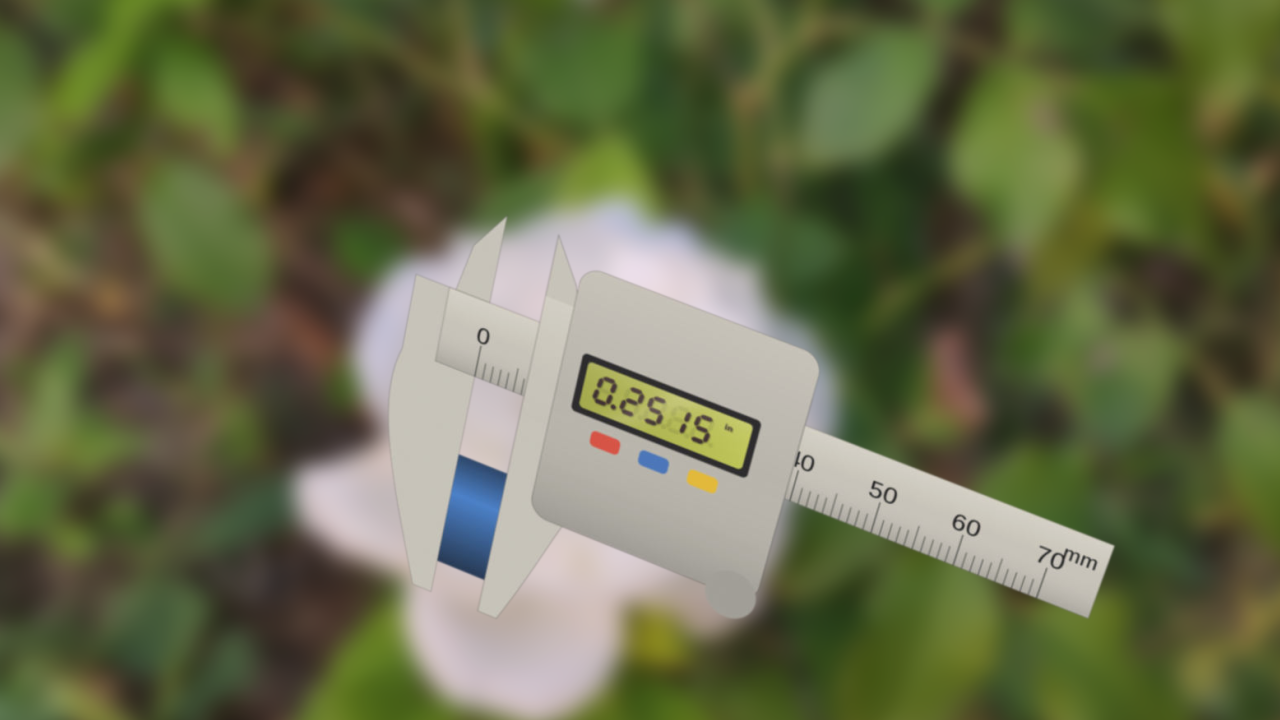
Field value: **0.2515** in
